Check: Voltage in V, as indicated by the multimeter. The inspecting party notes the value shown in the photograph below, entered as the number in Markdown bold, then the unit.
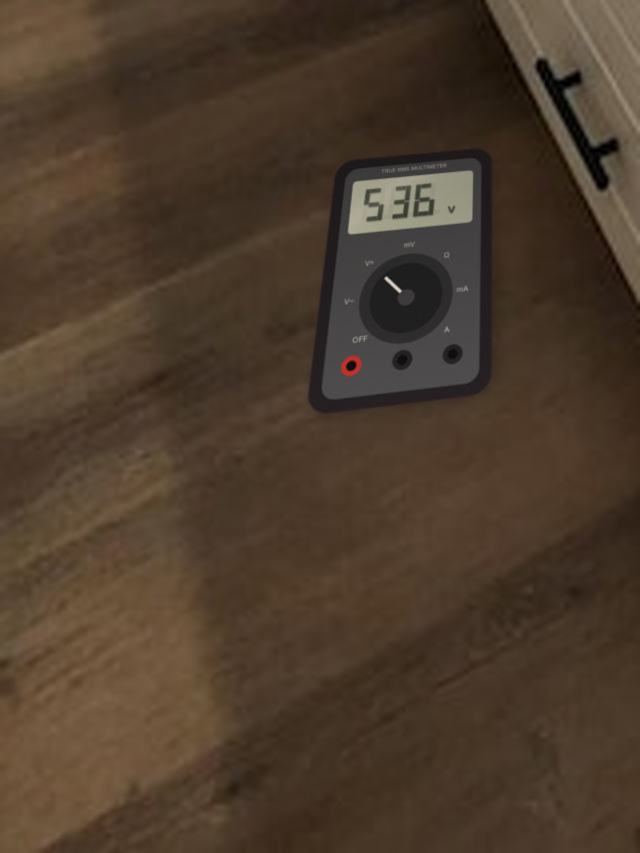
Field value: **536** V
